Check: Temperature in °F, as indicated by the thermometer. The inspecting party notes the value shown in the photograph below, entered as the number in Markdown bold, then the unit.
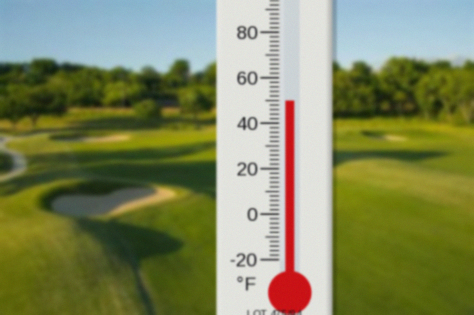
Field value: **50** °F
